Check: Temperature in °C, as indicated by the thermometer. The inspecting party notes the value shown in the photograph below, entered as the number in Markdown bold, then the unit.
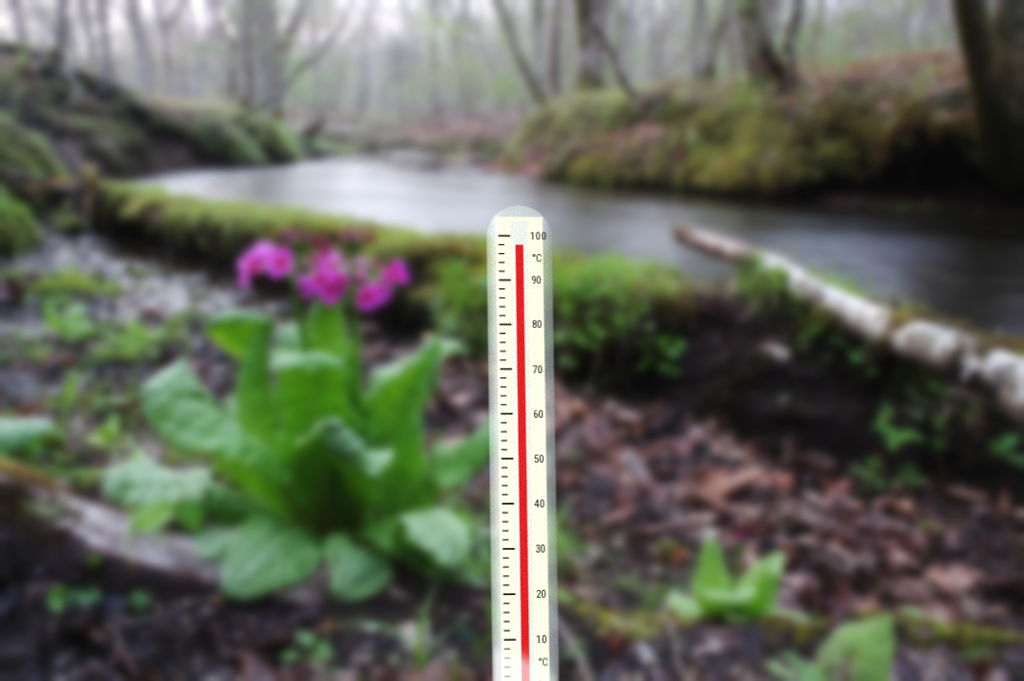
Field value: **98** °C
